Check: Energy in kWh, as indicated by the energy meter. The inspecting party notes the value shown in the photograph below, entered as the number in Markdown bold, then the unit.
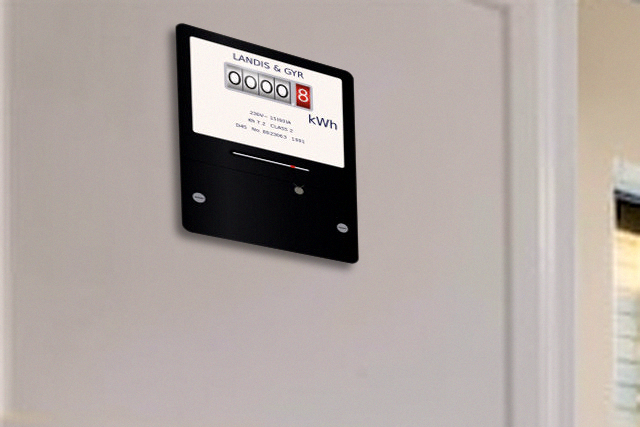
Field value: **0.8** kWh
